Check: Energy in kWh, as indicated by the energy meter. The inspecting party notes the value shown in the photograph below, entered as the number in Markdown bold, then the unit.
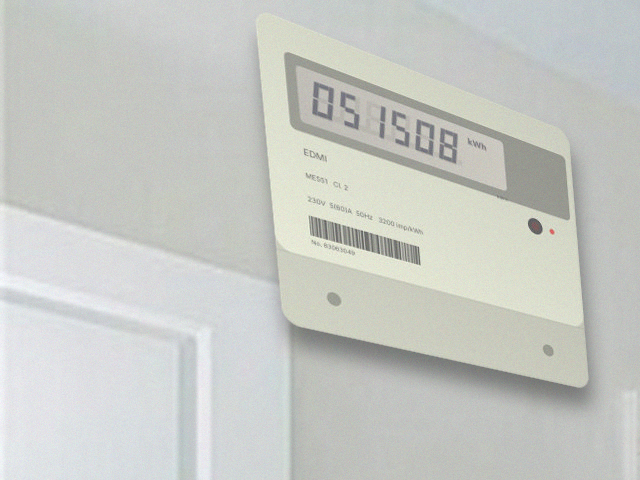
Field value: **51508** kWh
